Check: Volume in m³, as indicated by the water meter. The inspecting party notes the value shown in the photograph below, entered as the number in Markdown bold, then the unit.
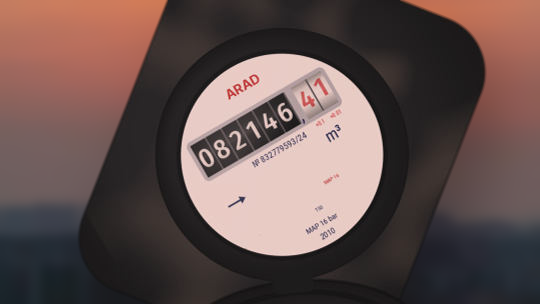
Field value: **82146.41** m³
